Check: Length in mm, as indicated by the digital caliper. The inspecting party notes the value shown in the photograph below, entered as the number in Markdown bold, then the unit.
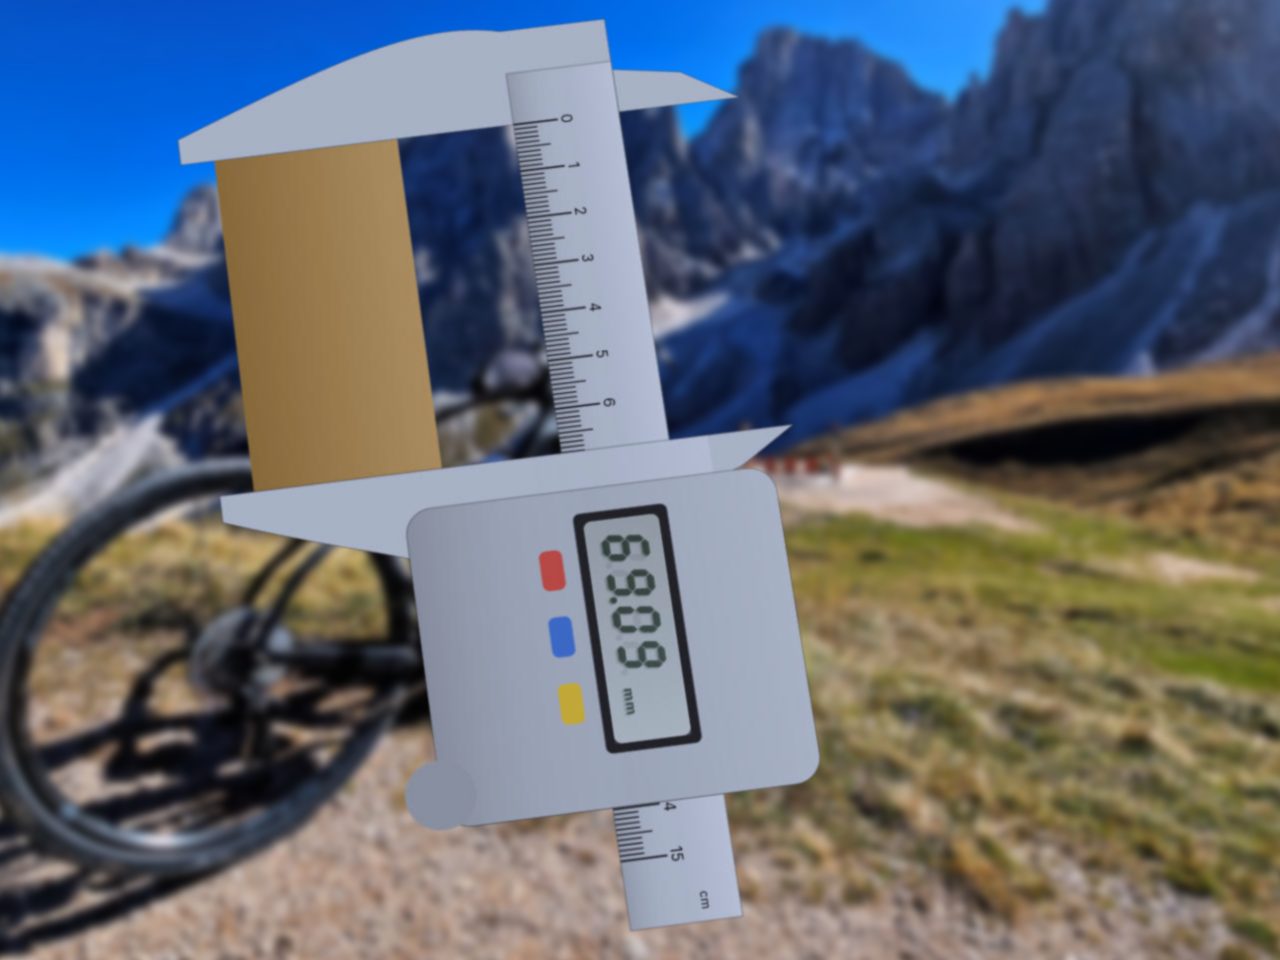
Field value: **69.09** mm
